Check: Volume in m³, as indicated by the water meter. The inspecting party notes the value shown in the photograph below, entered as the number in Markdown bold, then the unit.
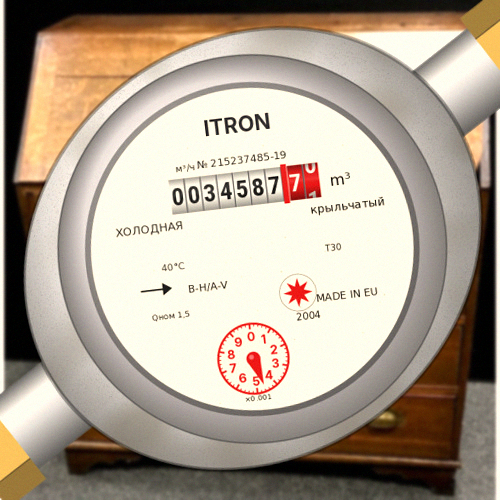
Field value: **34587.704** m³
